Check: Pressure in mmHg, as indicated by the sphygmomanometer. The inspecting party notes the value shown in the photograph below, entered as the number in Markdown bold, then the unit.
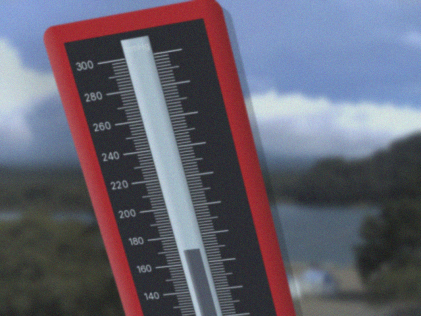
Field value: **170** mmHg
